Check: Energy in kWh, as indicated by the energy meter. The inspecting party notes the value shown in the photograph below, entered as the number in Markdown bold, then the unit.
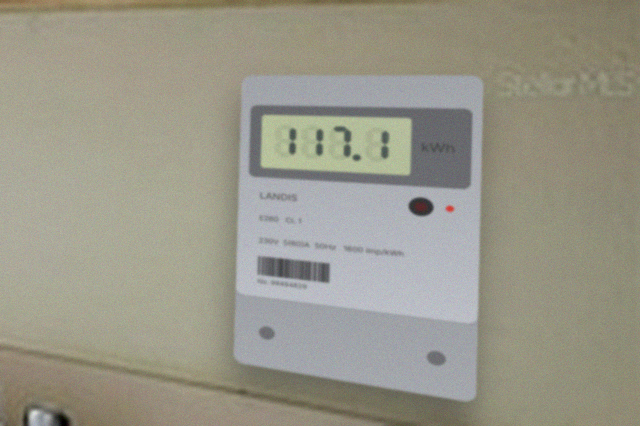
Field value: **117.1** kWh
